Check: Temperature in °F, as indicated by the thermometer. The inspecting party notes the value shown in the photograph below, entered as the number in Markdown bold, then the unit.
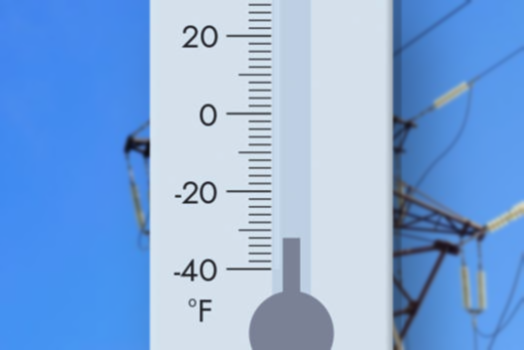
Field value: **-32** °F
